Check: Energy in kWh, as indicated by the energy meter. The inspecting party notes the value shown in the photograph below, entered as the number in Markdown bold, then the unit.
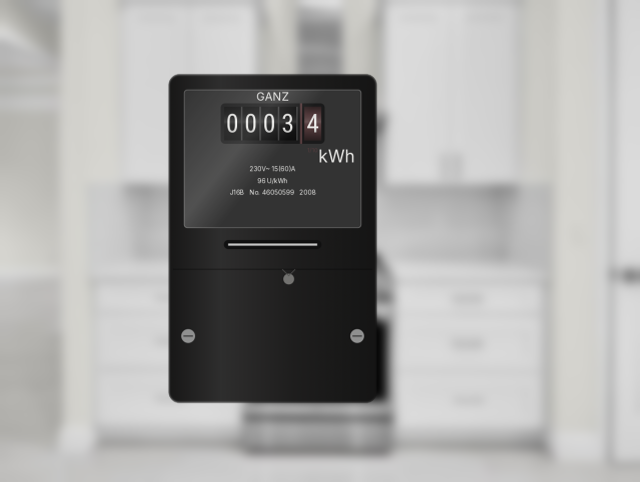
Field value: **3.4** kWh
